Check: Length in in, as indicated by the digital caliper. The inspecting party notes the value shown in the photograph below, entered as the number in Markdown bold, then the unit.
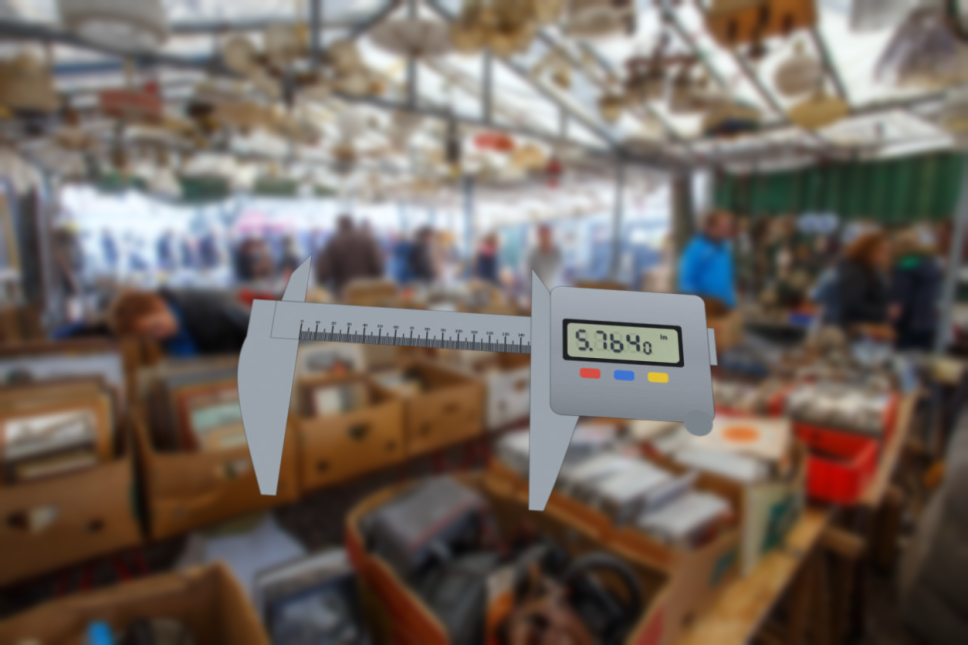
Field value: **5.7640** in
